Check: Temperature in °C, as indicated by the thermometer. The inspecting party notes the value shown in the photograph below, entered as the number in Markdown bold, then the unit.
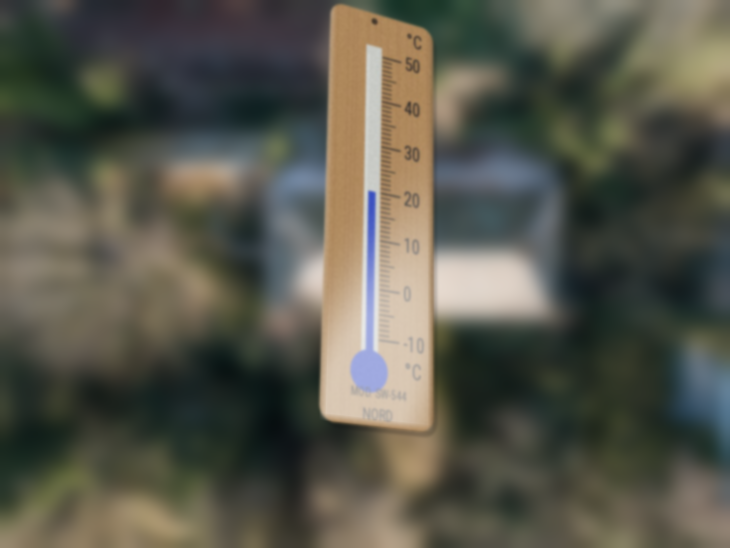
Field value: **20** °C
